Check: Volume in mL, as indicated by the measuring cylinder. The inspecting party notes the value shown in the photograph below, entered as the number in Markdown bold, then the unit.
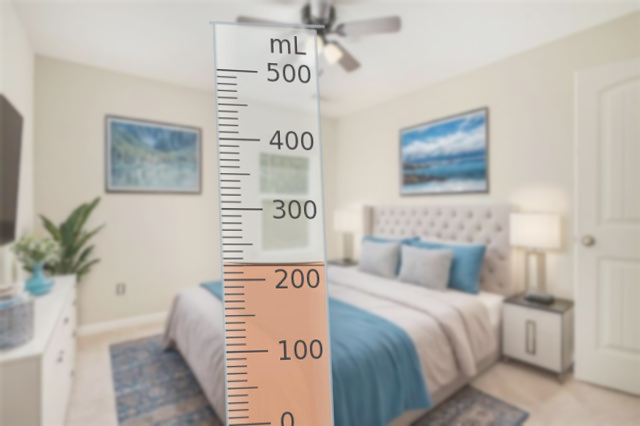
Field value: **220** mL
